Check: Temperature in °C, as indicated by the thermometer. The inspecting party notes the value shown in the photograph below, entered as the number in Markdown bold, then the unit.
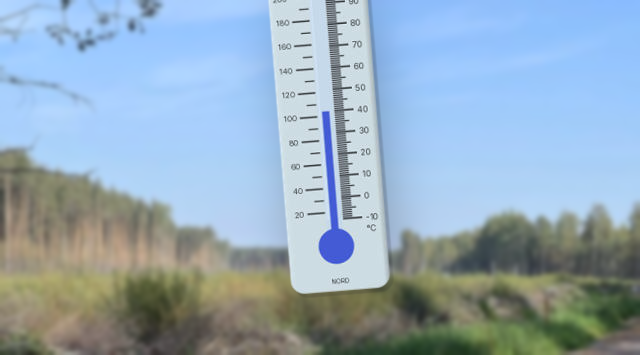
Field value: **40** °C
